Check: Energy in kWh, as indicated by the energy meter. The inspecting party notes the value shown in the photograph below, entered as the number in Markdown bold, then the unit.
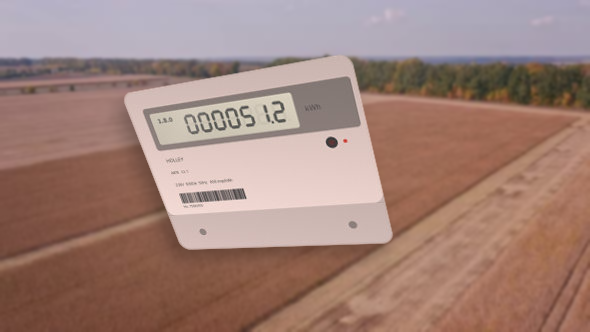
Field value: **51.2** kWh
